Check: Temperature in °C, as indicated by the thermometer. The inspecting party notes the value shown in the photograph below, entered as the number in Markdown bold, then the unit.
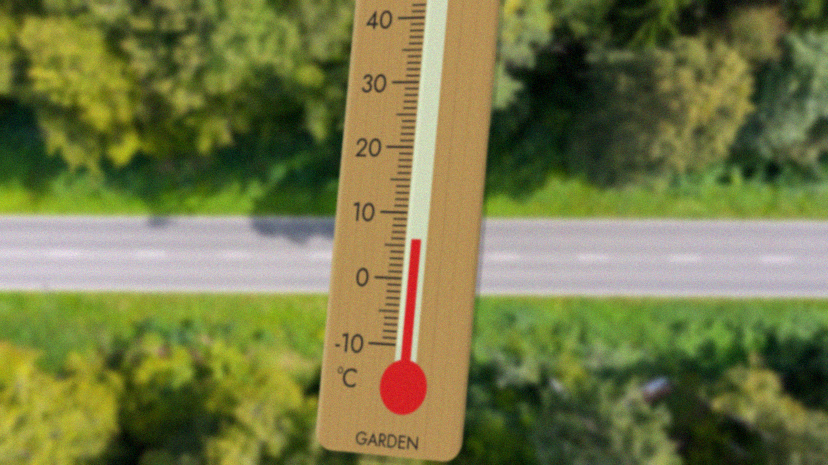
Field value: **6** °C
